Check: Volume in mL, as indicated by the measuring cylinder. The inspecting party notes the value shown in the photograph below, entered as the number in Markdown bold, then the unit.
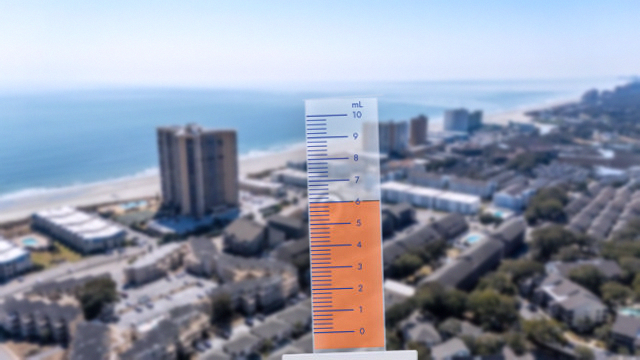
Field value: **6** mL
